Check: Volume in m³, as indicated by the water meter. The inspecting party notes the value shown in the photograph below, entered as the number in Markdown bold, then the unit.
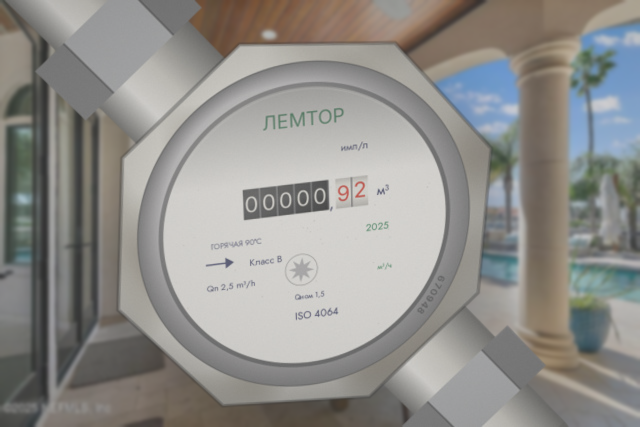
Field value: **0.92** m³
